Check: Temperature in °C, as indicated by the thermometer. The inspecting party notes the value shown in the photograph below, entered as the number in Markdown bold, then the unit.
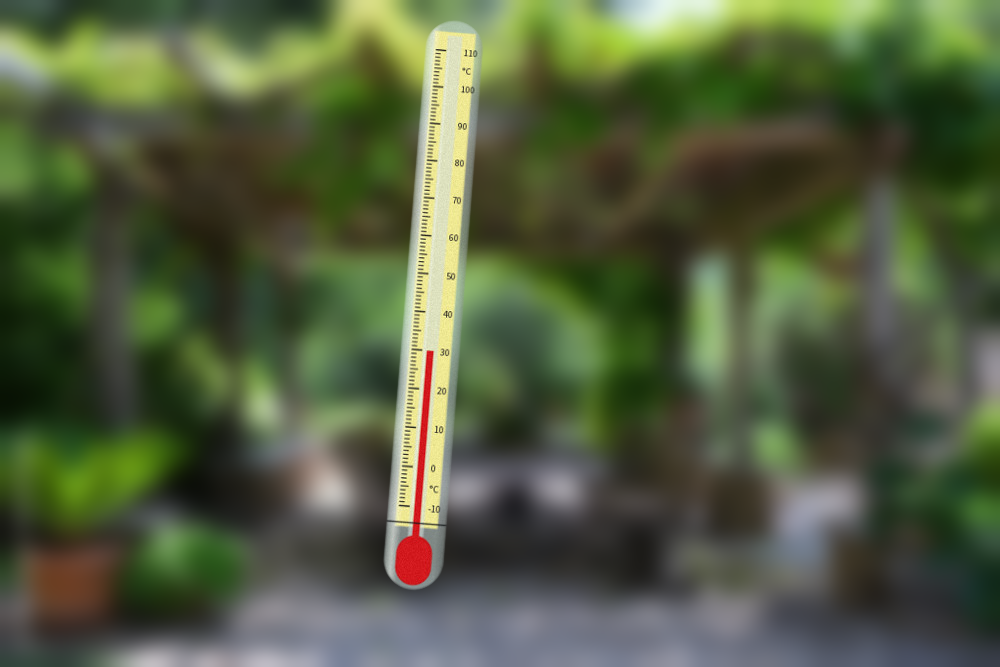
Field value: **30** °C
